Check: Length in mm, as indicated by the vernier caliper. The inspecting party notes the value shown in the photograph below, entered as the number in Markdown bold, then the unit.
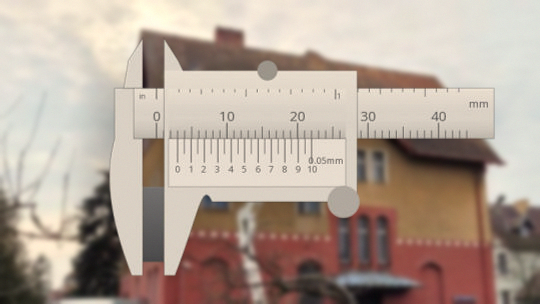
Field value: **3.0** mm
